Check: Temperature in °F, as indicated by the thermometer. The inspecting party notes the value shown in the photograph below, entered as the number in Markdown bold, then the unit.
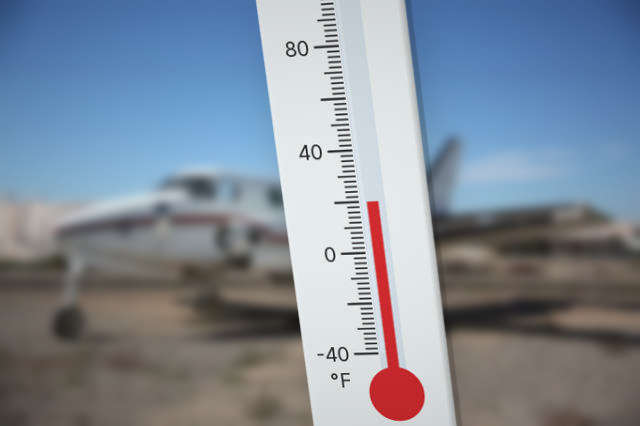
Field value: **20** °F
